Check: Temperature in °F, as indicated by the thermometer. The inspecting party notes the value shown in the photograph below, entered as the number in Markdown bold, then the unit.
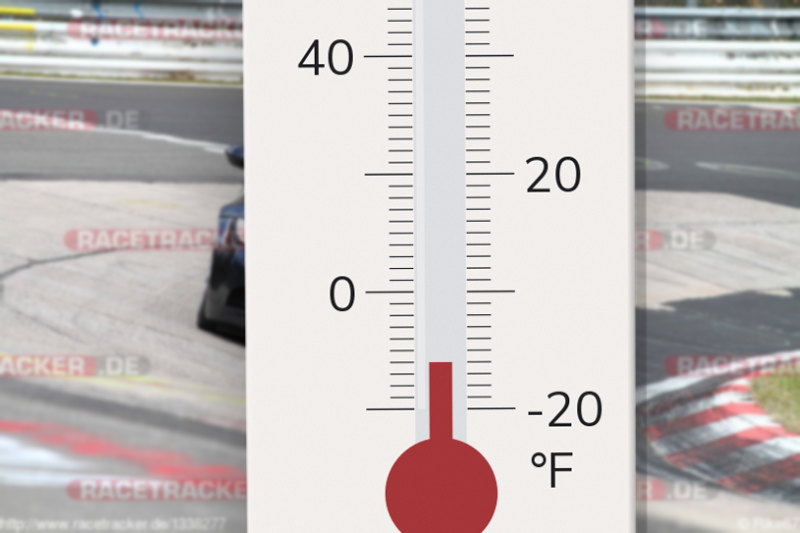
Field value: **-12** °F
